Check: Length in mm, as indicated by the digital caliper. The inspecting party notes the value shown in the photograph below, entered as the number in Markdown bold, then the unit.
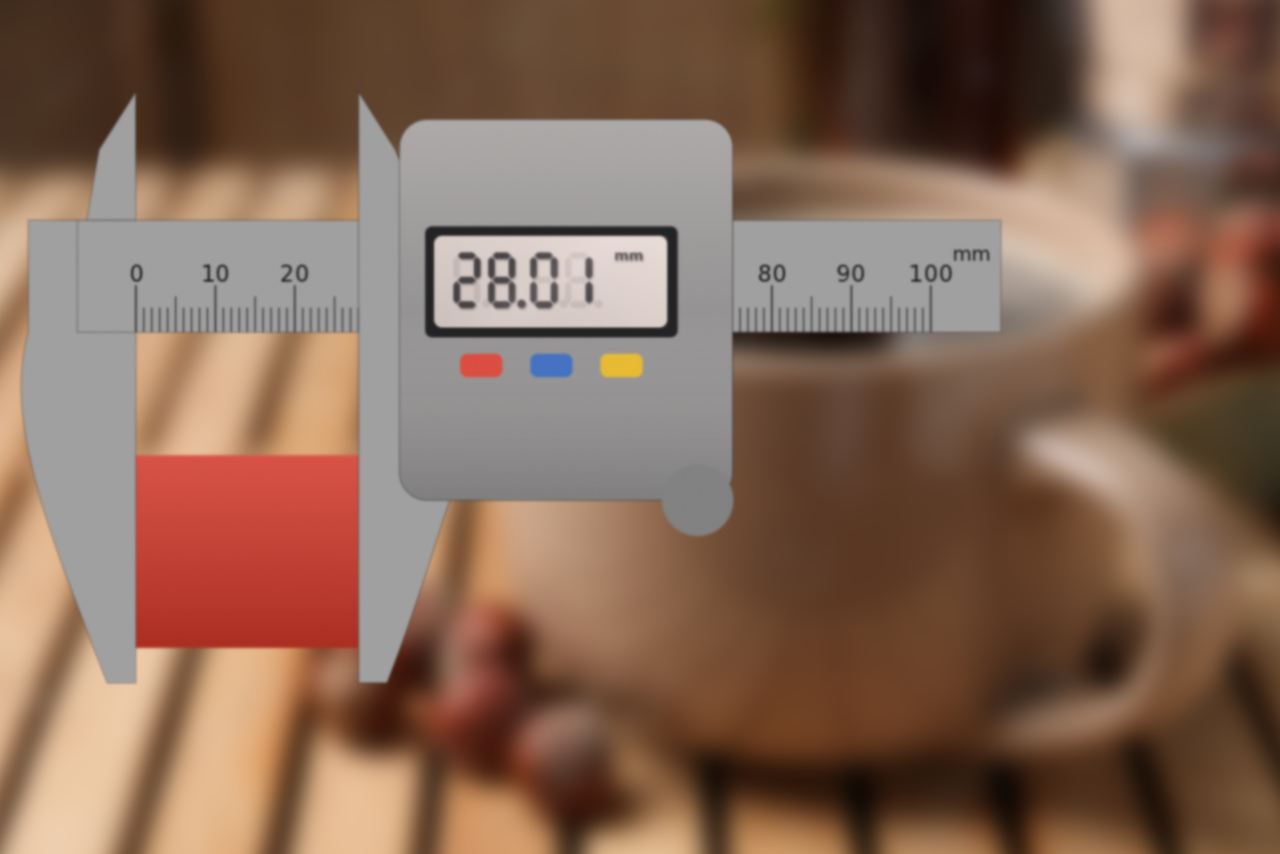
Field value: **28.01** mm
